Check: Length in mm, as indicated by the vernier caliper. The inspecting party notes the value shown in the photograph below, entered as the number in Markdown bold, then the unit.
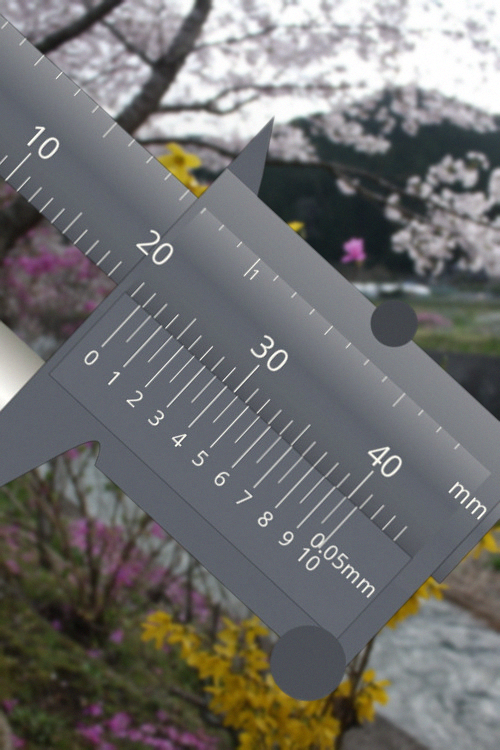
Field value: **21.8** mm
